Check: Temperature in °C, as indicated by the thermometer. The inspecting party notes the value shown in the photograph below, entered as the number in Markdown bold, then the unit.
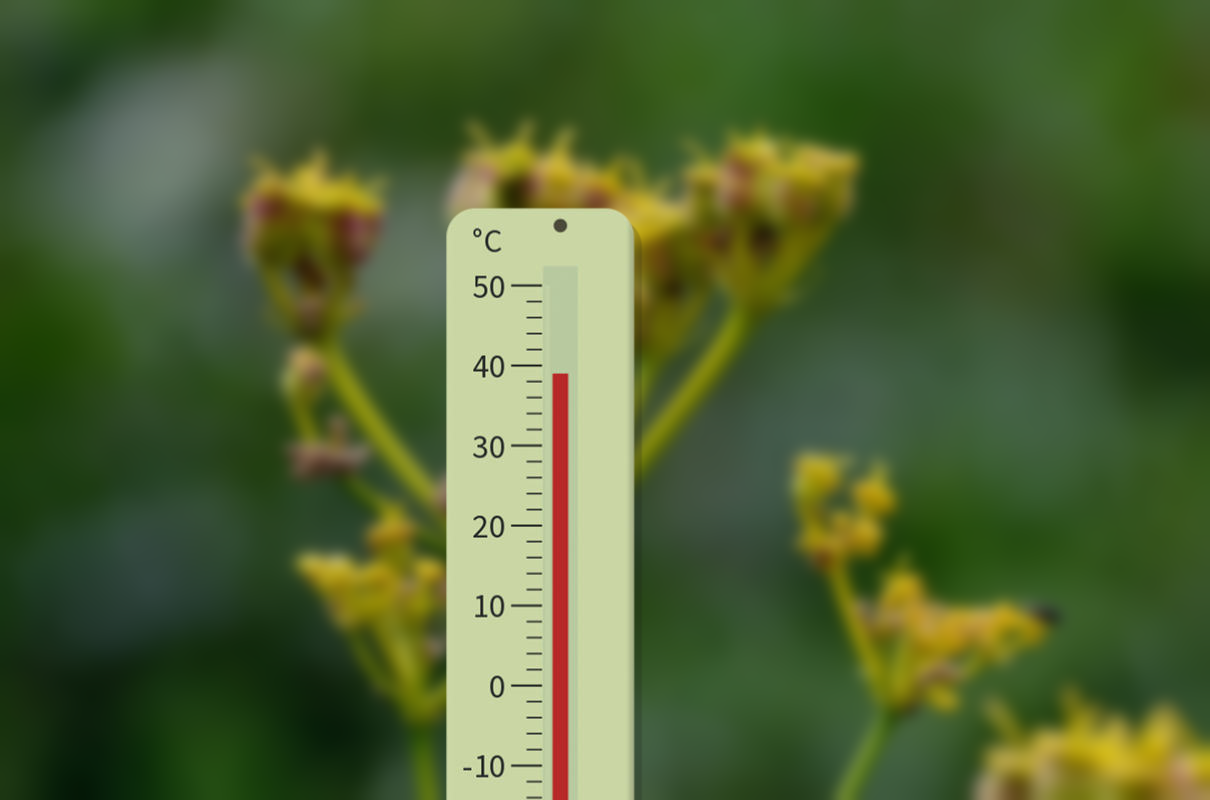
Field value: **39** °C
